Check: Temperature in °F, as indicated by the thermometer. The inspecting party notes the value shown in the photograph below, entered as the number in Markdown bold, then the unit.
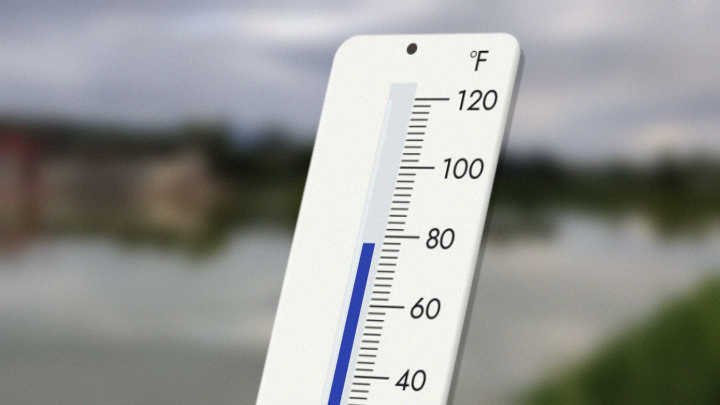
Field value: **78** °F
